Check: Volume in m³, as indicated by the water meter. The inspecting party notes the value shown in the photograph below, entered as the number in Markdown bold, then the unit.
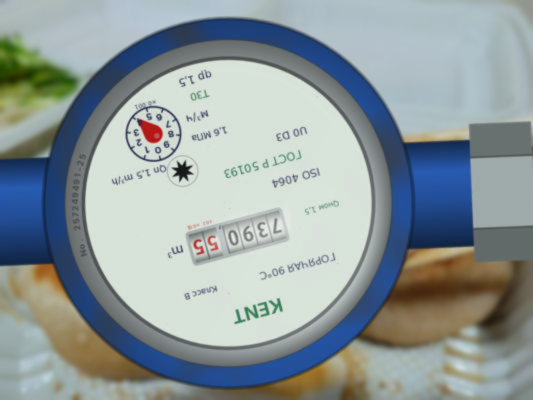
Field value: **7390.554** m³
